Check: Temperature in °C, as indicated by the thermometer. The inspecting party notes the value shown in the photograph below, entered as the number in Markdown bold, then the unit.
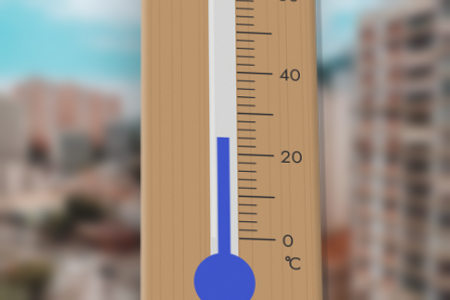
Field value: **24** °C
